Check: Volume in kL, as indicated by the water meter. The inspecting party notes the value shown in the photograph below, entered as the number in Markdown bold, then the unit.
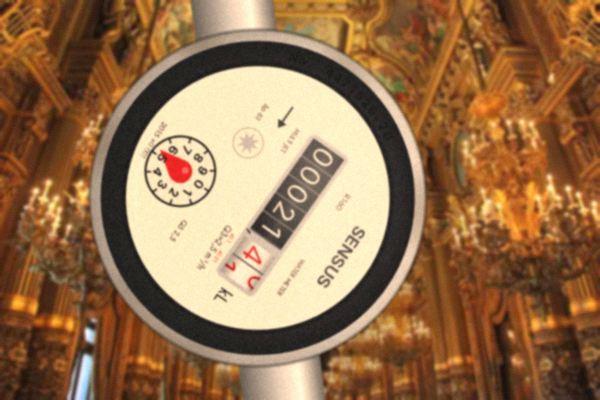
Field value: **21.405** kL
